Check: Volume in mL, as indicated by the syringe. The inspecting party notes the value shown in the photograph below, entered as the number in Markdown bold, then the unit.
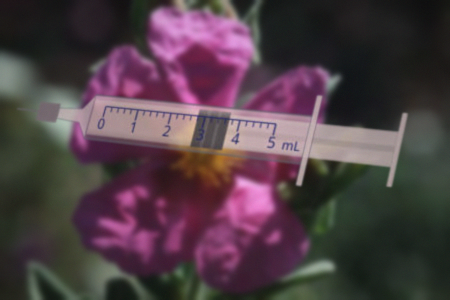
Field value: **2.8** mL
